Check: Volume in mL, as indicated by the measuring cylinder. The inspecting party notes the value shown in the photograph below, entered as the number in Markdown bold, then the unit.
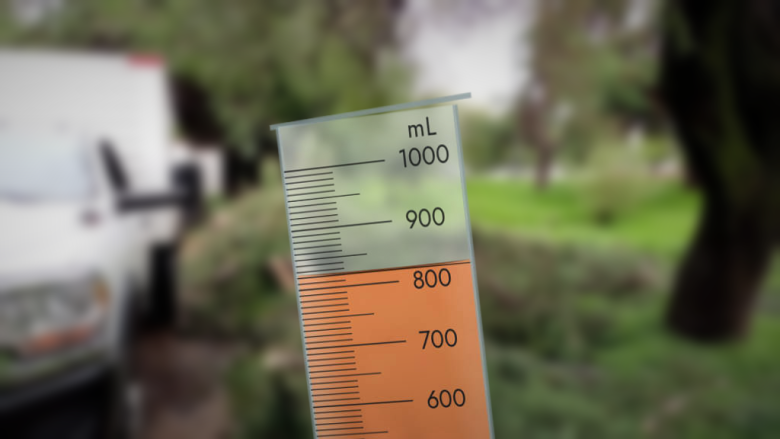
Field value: **820** mL
